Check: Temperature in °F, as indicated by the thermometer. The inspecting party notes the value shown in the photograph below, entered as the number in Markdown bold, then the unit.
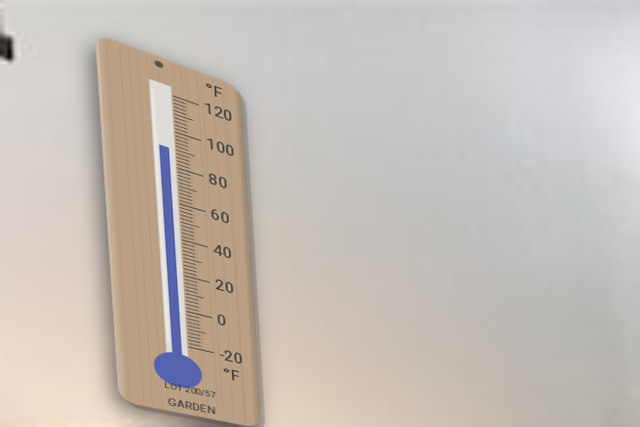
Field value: **90** °F
